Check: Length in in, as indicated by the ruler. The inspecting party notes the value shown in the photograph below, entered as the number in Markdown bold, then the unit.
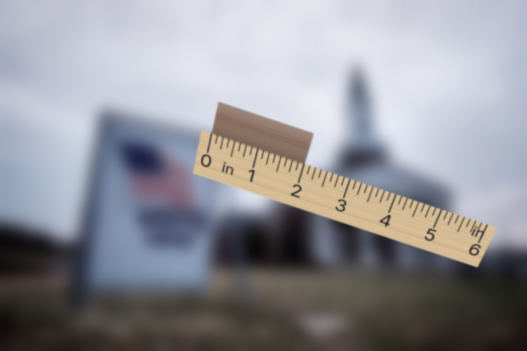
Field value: **2** in
